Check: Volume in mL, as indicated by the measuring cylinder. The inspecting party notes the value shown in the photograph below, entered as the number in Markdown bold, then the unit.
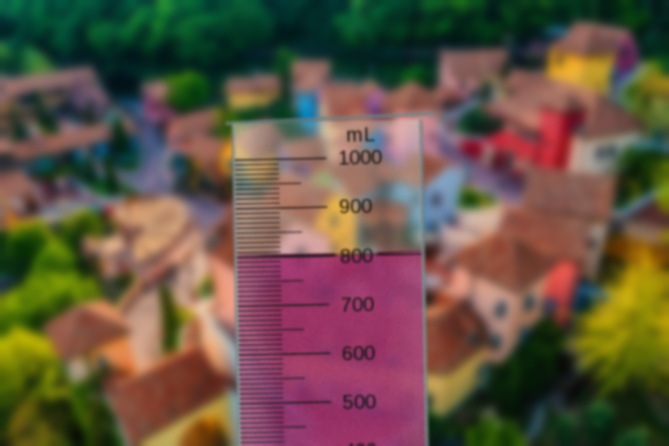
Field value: **800** mL
